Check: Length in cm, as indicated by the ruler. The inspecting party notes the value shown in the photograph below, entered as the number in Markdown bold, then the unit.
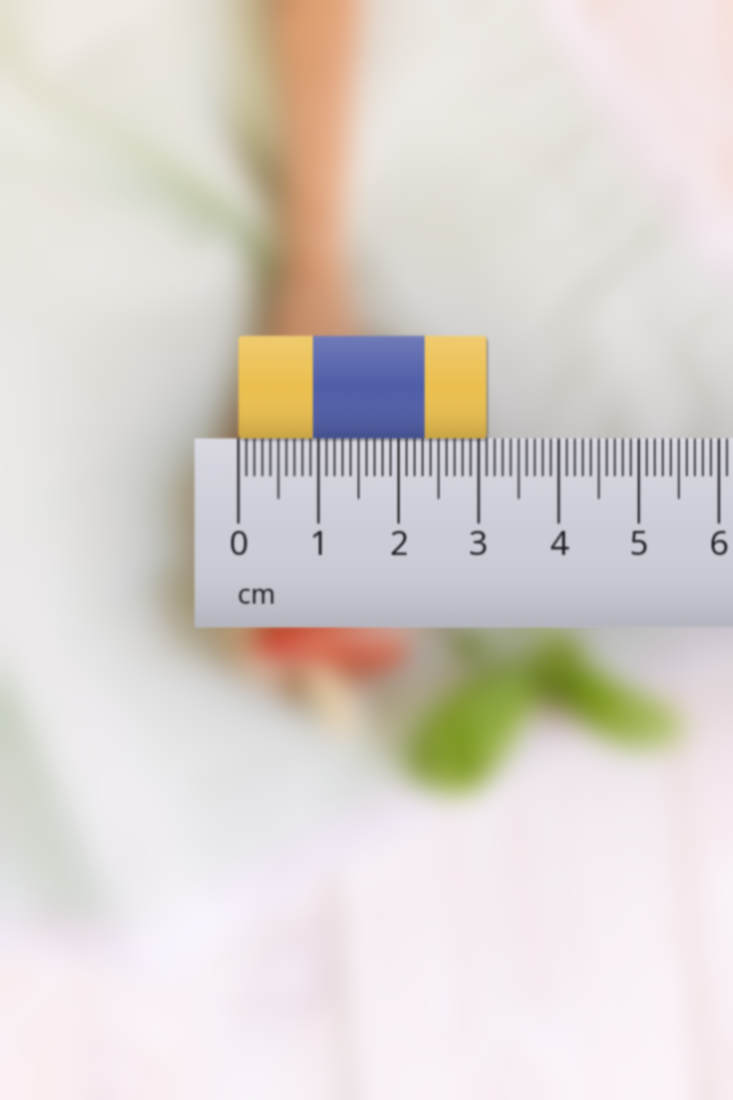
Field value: **3.1** cm
